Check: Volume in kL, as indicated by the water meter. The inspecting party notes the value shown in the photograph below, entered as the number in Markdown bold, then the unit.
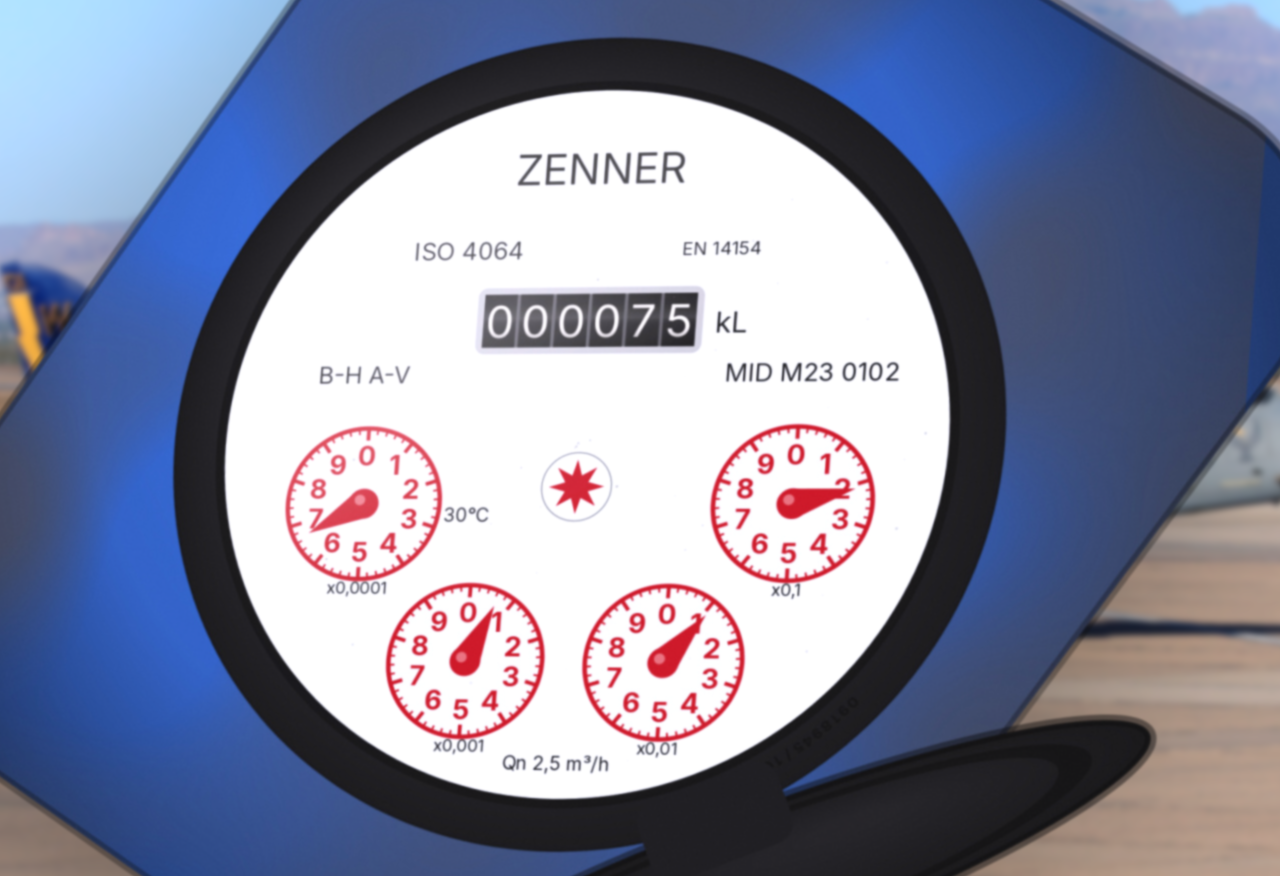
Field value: **75.2106** kL
